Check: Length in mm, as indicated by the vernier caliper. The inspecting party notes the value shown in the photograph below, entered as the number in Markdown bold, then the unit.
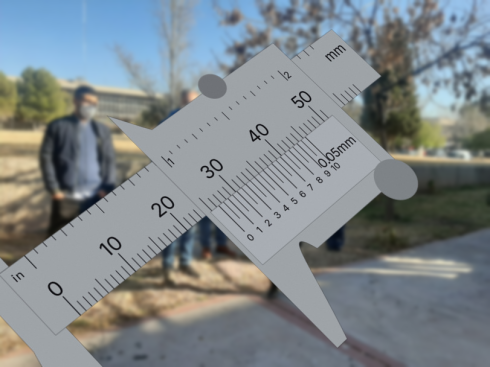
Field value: **26.4** mm
